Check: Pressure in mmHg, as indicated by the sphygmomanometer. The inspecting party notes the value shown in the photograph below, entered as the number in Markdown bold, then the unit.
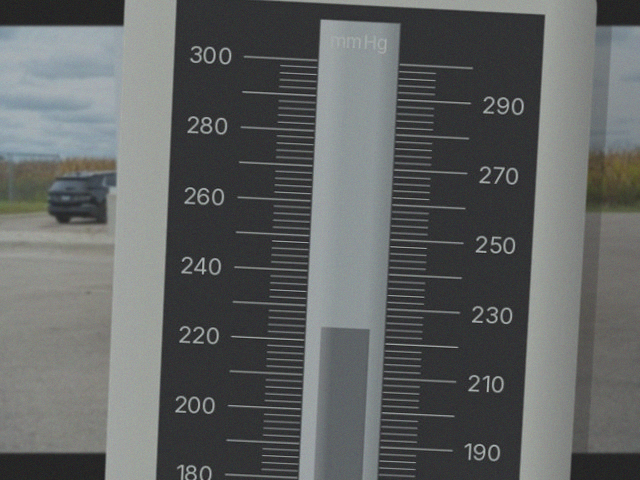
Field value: **224** mmHg
